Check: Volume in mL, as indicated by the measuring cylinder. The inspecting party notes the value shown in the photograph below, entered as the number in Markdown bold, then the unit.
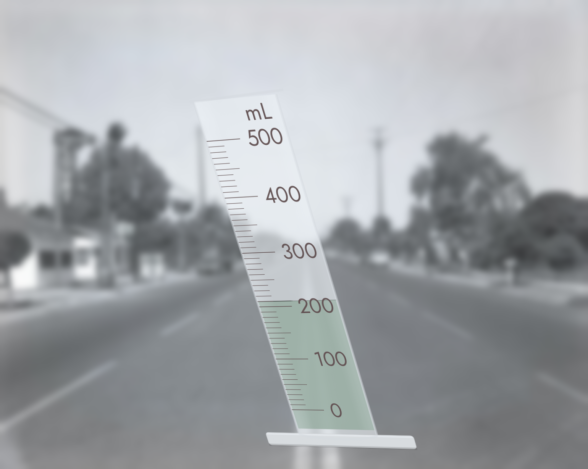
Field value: **210** mL
